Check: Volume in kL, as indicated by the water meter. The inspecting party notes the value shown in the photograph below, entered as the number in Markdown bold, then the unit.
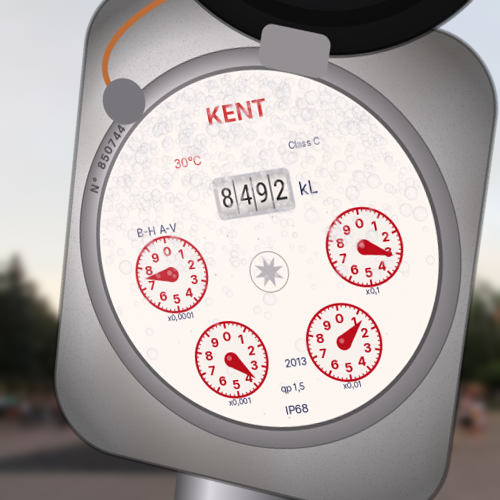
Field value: **8492.3137** kL
